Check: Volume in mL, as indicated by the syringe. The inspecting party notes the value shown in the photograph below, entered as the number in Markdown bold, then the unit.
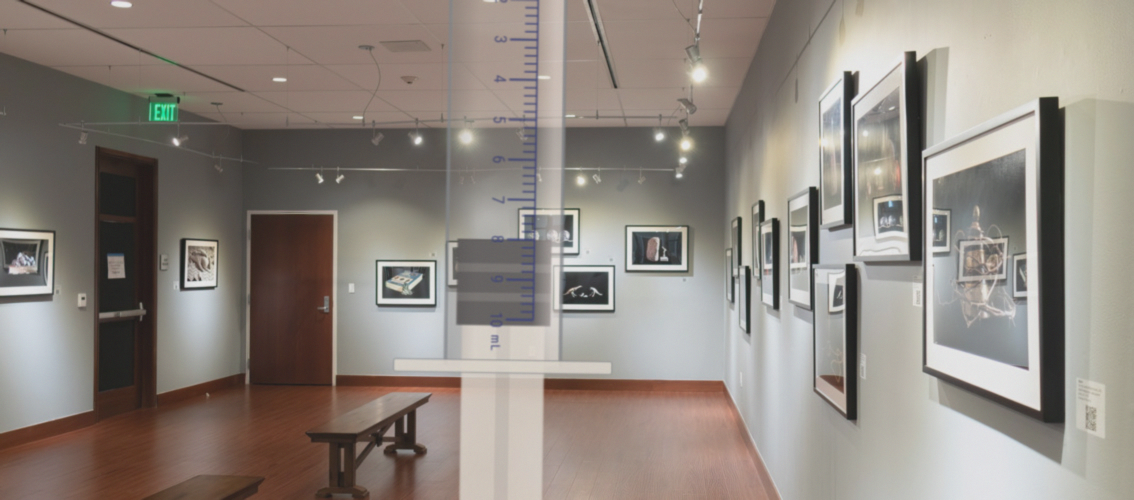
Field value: **8** mL
